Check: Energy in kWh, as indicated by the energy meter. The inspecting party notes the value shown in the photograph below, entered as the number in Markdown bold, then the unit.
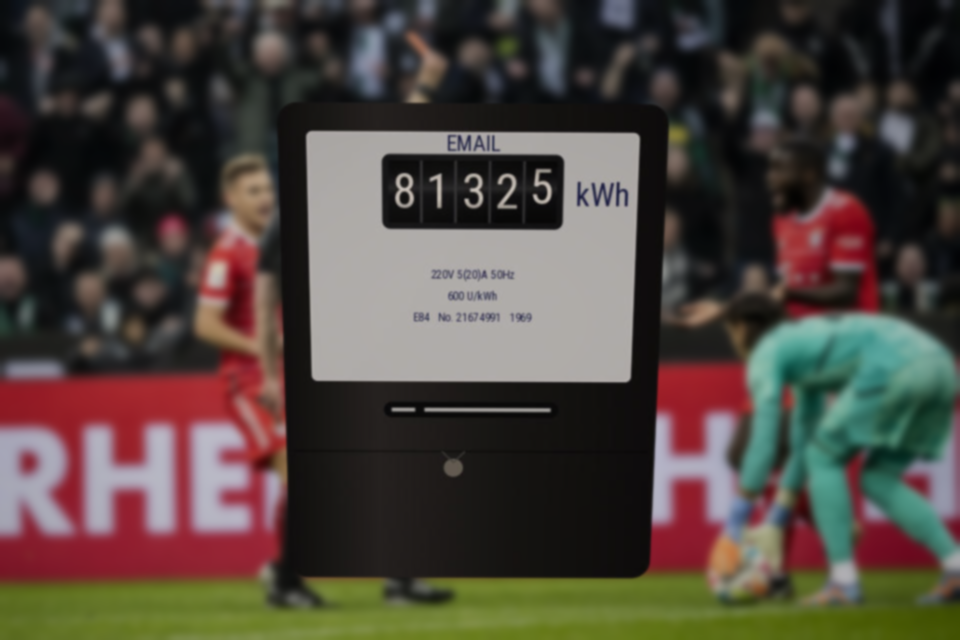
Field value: **81325** kWh
